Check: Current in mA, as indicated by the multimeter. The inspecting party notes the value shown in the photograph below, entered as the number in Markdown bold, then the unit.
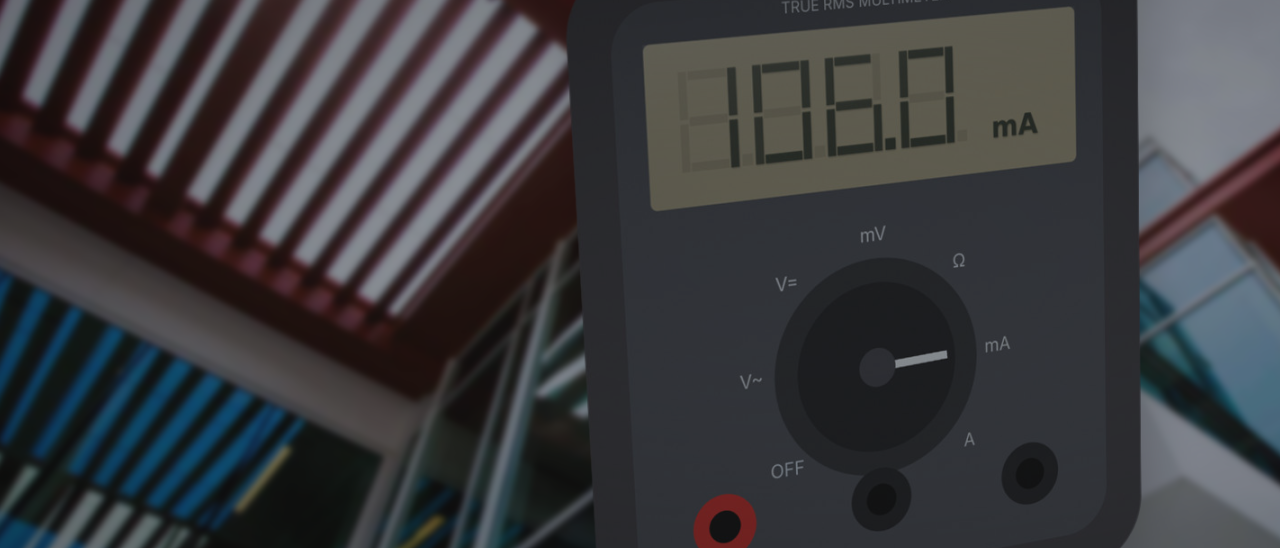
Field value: **106.0** mA
